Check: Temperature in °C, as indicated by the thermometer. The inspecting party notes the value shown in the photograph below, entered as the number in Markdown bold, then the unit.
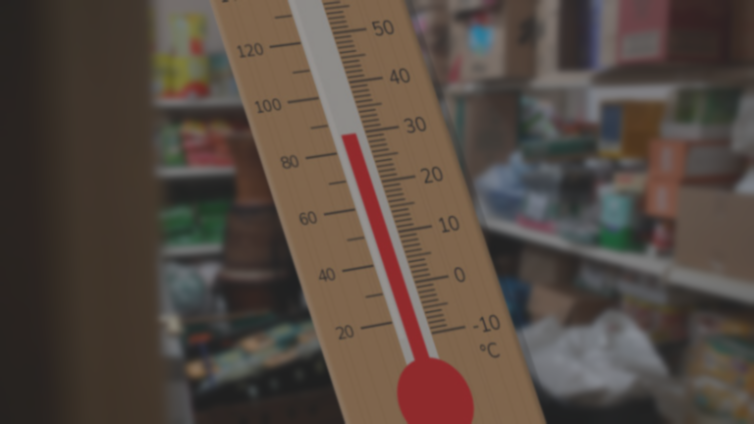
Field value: **30** °C
